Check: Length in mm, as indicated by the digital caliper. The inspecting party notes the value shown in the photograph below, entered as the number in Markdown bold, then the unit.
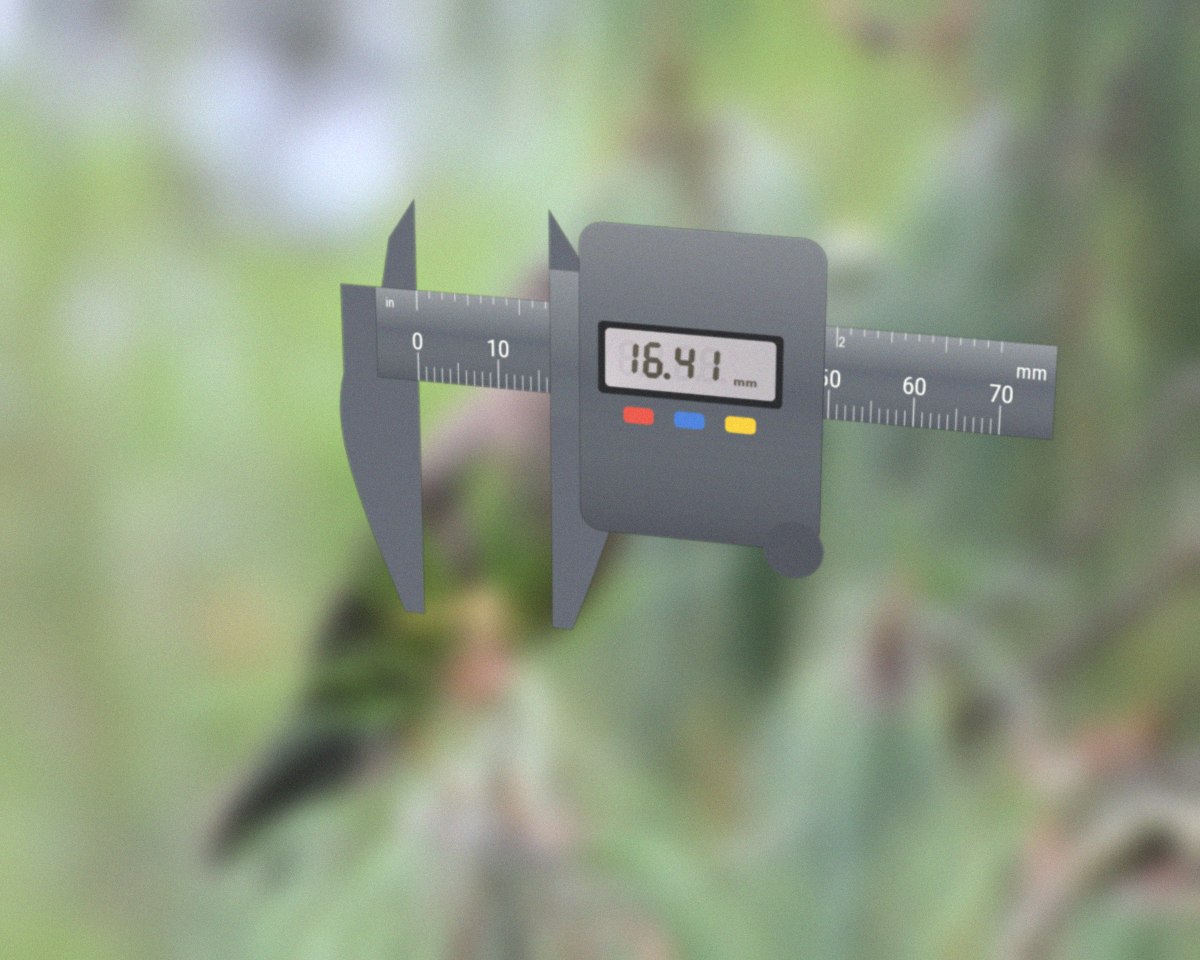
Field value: **16.41** mm
